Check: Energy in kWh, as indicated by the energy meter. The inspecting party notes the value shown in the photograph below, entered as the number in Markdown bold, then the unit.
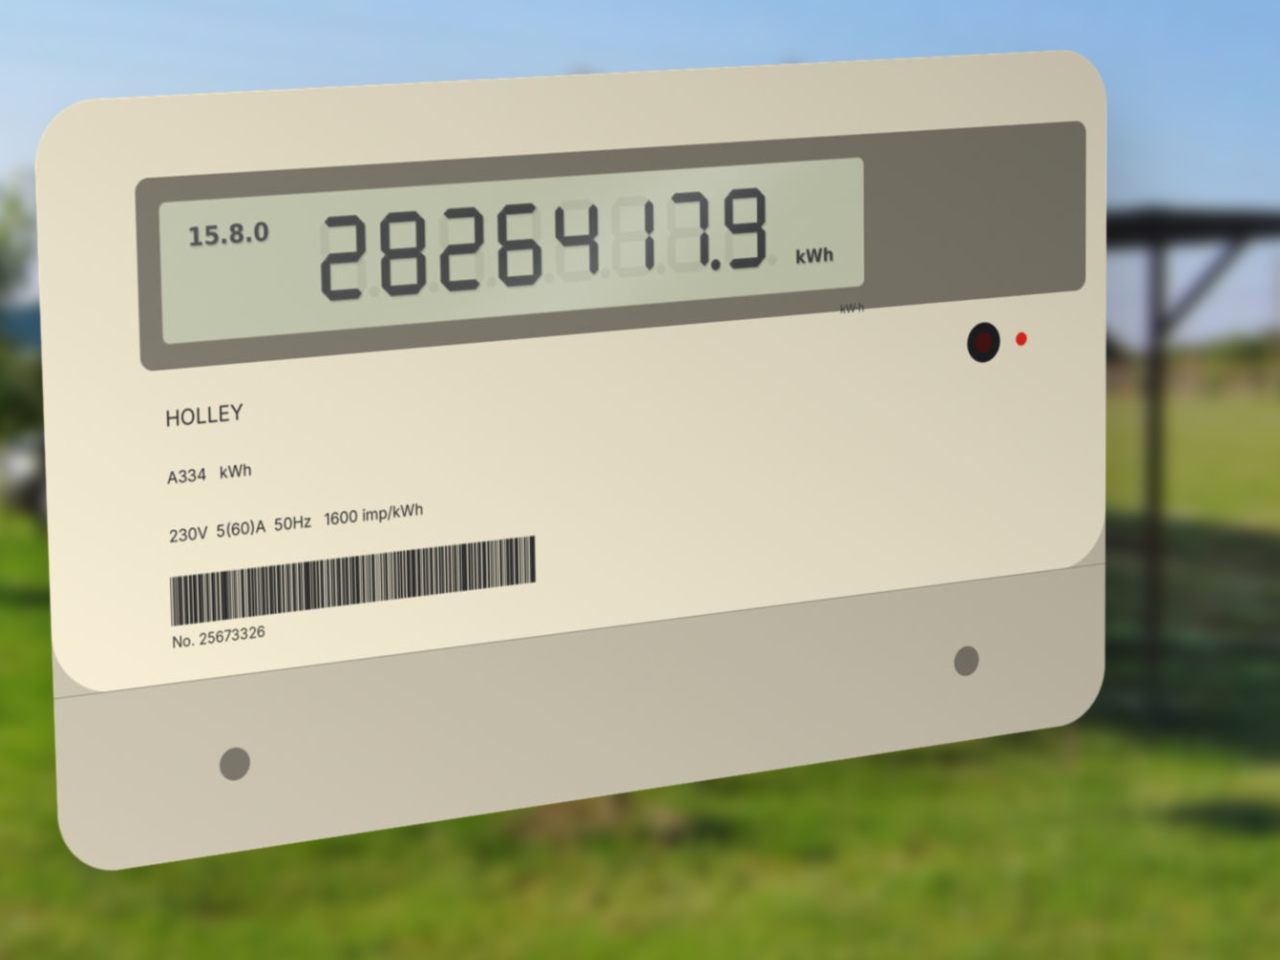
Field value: **2826417.9** kWh
